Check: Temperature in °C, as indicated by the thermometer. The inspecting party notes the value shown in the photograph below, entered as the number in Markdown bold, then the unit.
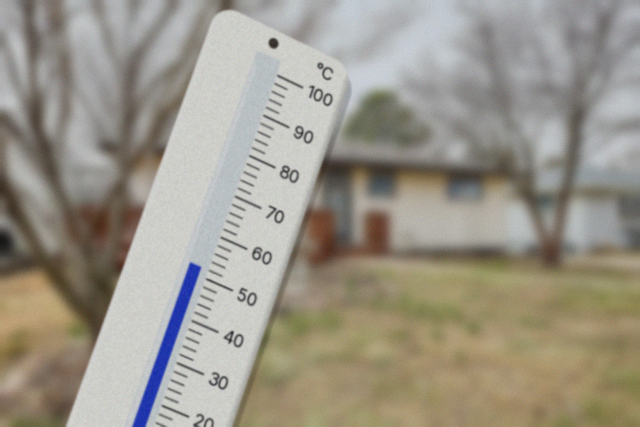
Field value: **52** °C
